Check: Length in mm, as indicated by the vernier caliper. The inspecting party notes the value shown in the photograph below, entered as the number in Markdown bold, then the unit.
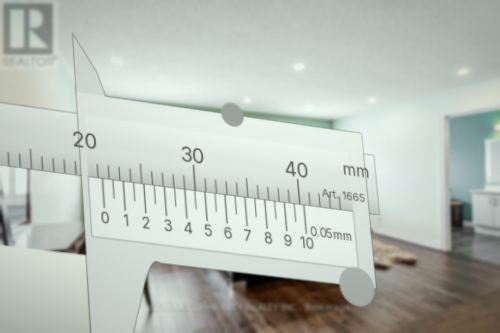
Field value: **21.4** mm
